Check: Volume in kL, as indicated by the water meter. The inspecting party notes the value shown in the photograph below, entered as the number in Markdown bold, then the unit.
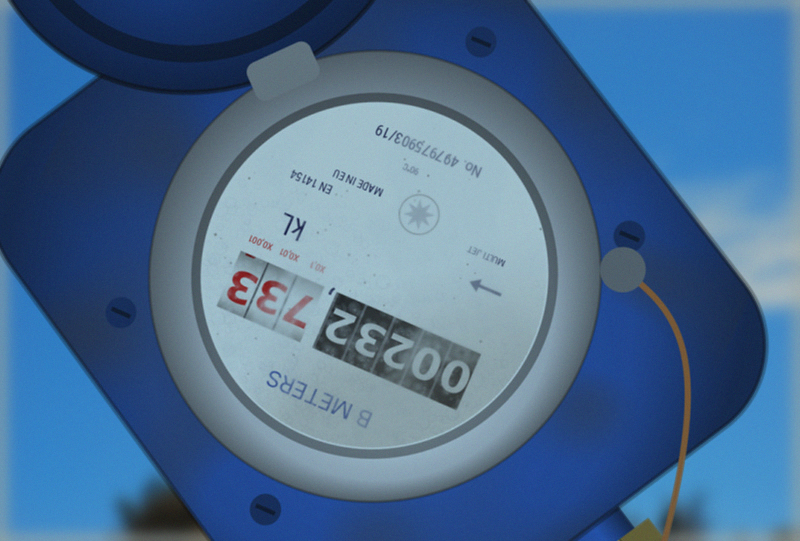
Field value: **232.733** kL
